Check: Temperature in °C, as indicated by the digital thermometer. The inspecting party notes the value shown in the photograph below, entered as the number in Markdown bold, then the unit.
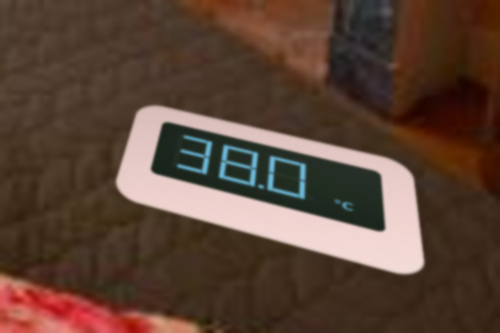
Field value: **38.0** °C
